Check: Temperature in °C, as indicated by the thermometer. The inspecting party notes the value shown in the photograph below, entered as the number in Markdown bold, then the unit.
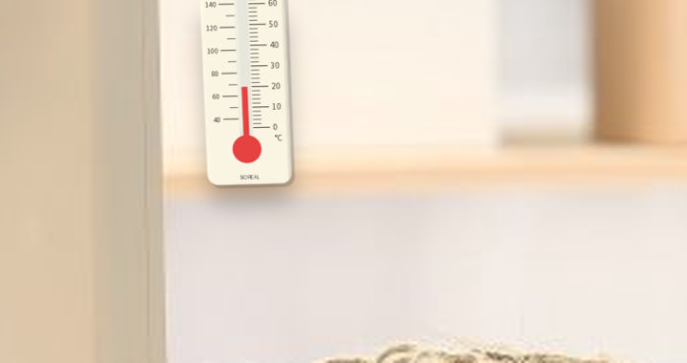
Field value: **20** °C
